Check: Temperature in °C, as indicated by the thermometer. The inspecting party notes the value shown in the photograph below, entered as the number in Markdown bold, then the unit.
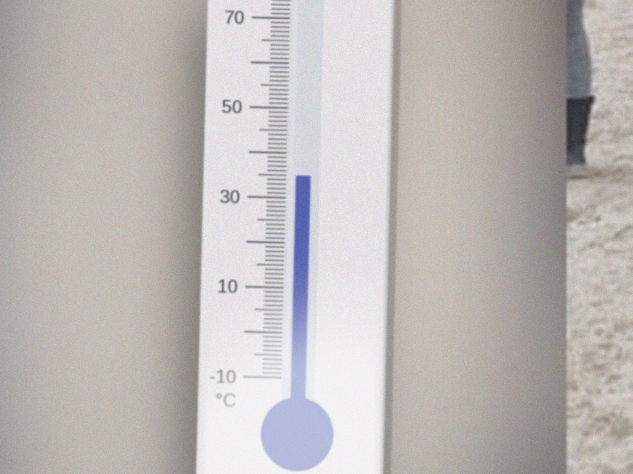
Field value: **35** °C
